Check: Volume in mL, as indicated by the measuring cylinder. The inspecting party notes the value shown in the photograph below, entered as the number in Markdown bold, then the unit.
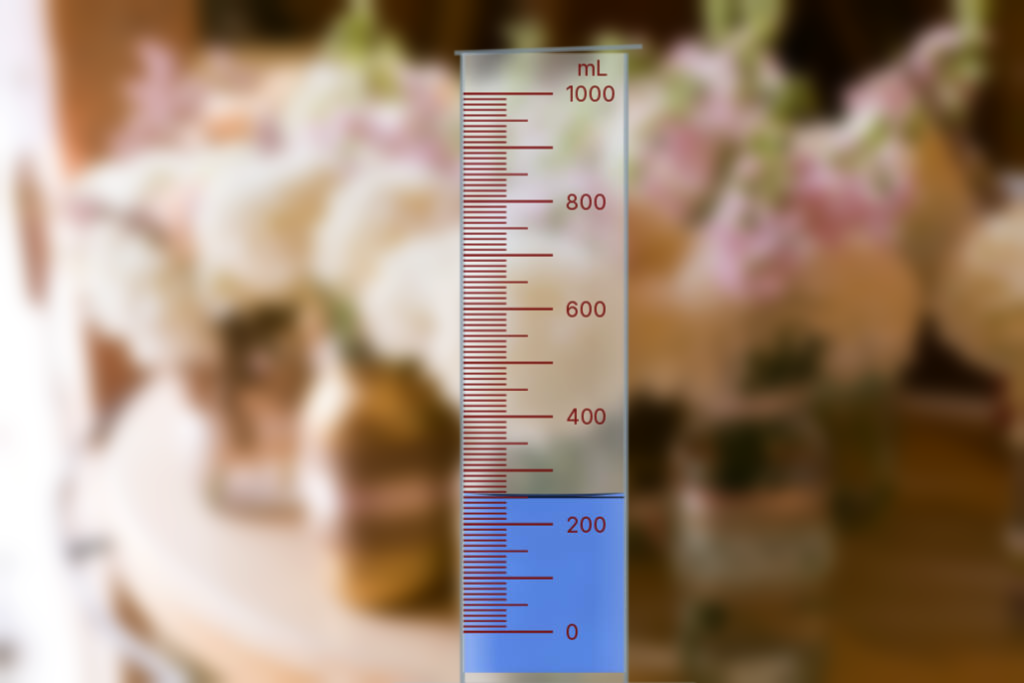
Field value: **250** mL
